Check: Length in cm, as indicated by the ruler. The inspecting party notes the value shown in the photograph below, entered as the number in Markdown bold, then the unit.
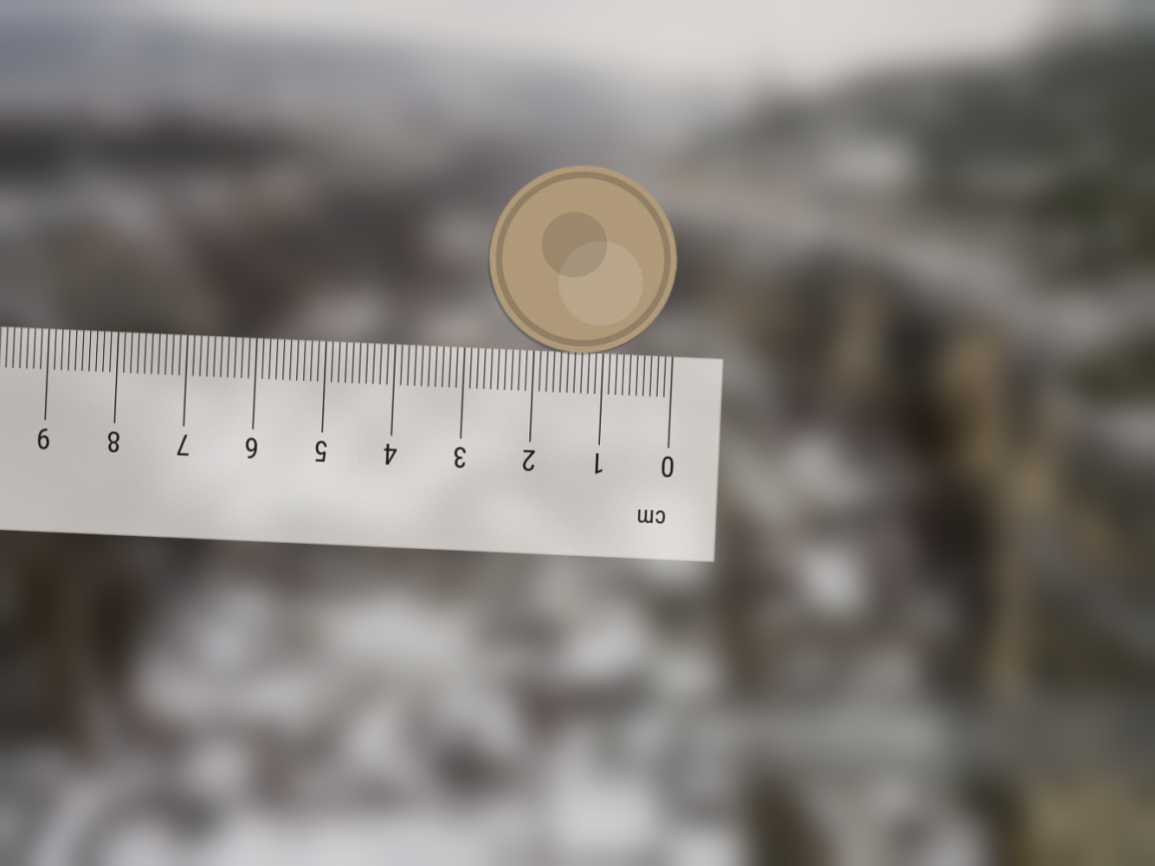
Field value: **2.7** cm
